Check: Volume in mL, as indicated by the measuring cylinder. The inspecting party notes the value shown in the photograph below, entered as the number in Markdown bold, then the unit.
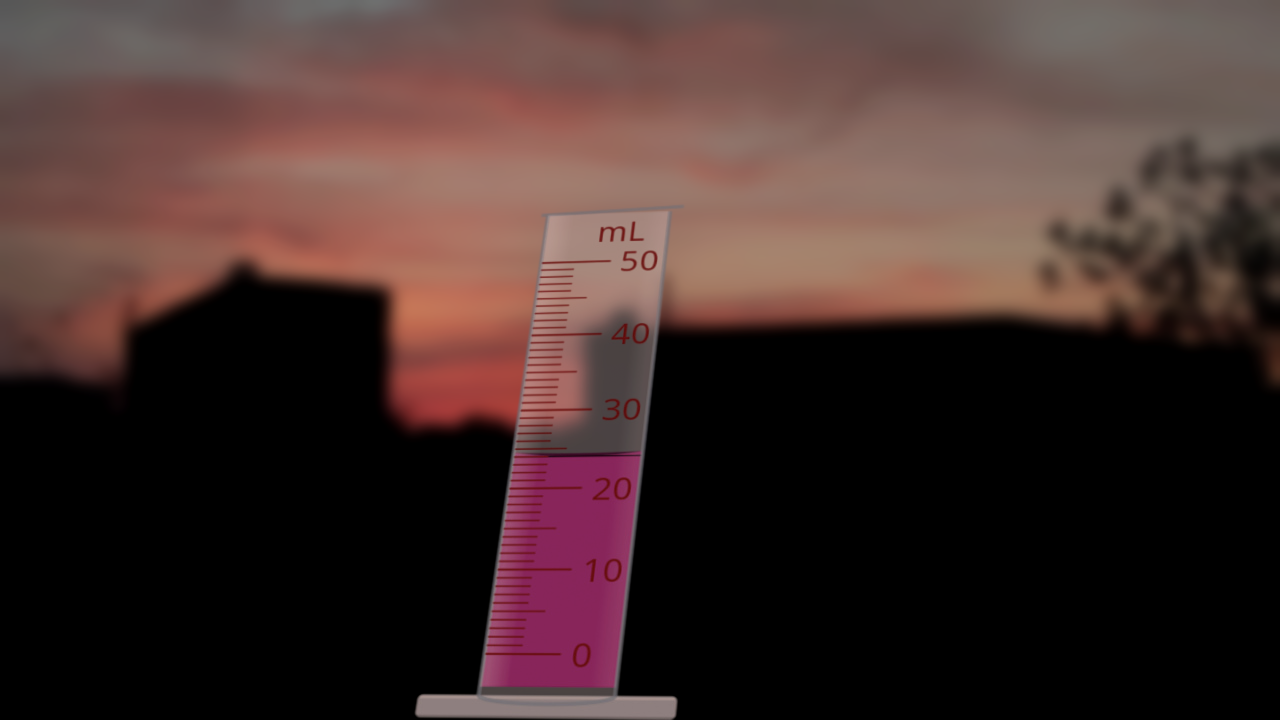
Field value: **24** mL
